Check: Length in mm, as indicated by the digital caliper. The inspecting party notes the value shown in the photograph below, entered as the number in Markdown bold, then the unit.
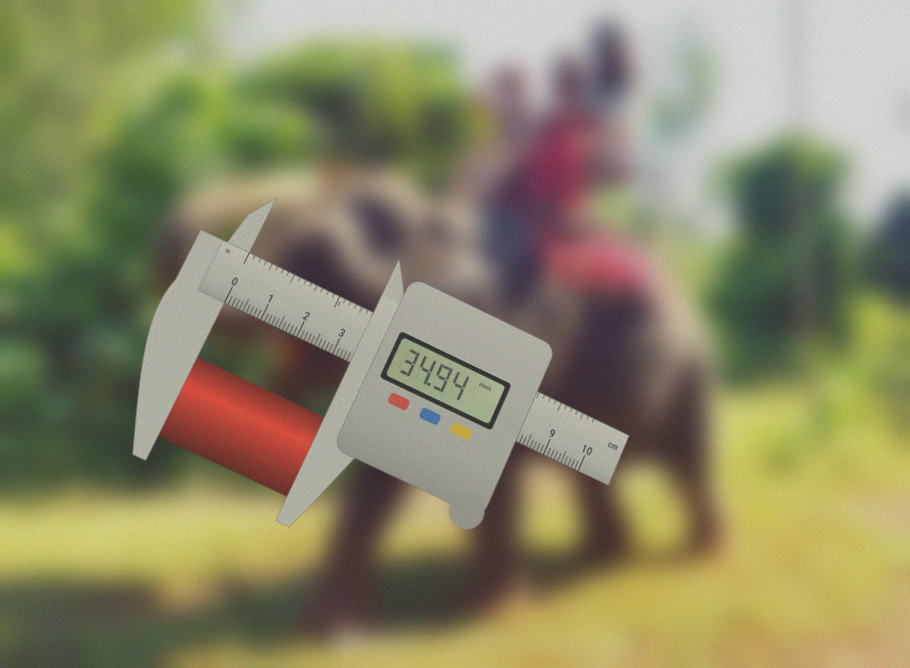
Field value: **34.94** mm
